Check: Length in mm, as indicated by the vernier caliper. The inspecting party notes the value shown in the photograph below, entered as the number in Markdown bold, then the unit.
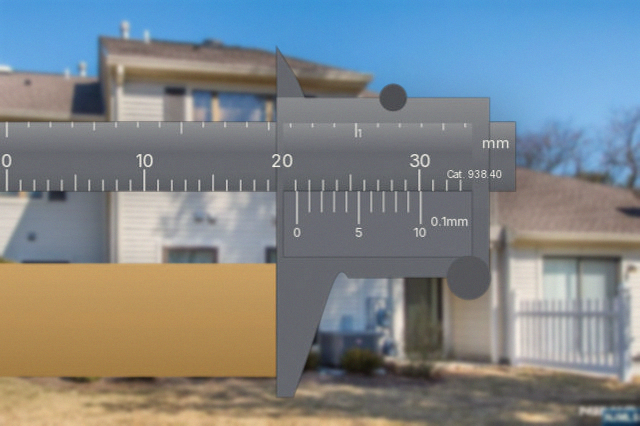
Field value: **21.1** mm
